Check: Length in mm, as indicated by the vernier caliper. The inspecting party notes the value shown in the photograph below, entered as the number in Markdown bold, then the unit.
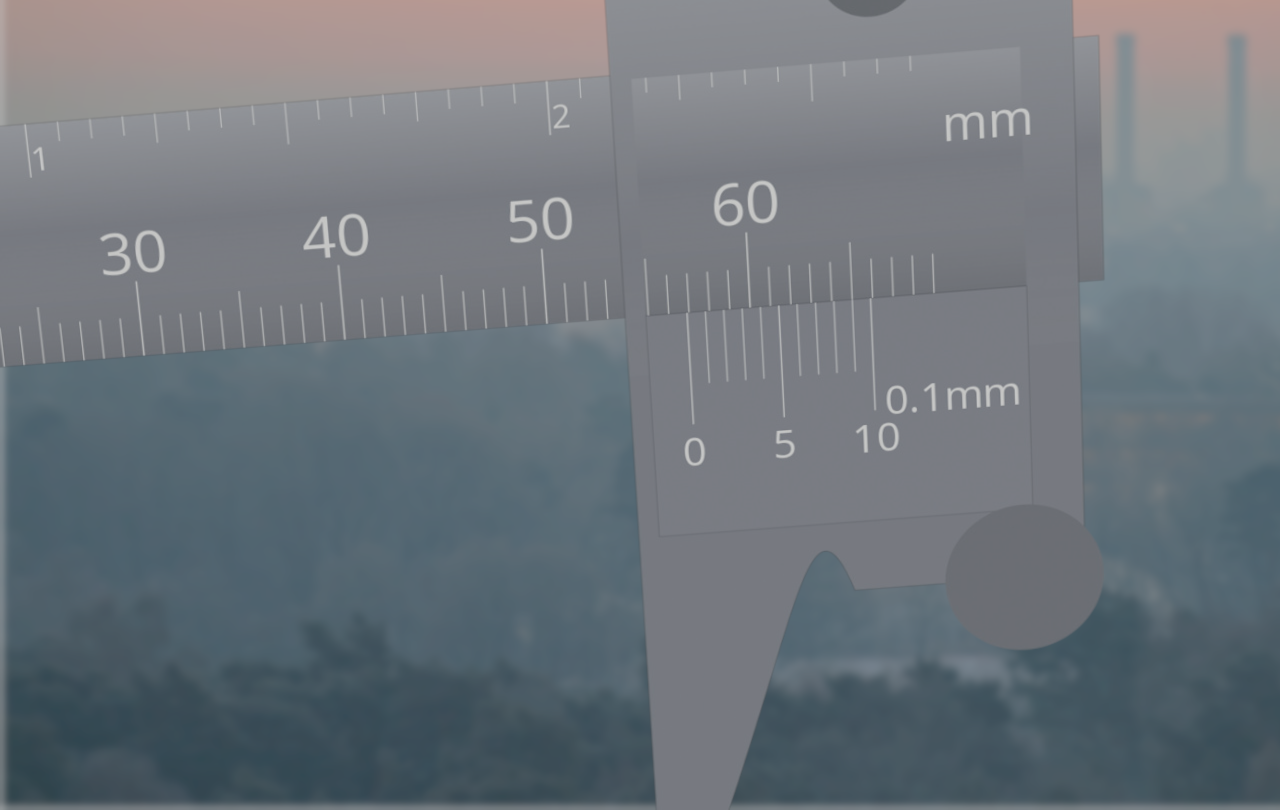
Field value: **56.9** mm
